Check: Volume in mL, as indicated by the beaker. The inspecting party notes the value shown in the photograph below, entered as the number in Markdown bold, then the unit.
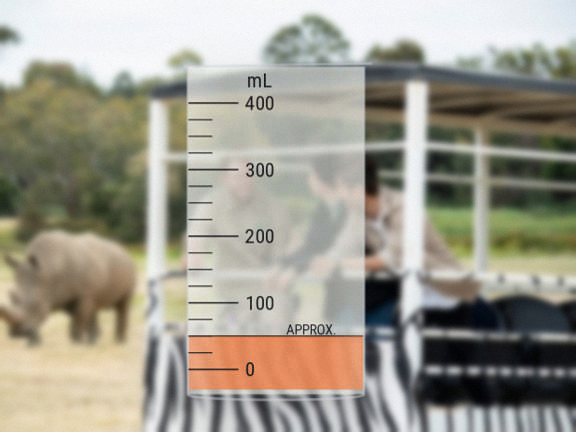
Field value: **50** mL
